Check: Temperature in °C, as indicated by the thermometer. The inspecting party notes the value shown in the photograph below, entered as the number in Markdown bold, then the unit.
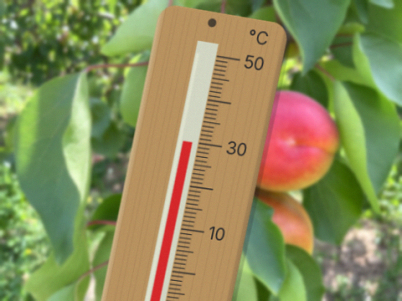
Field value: **30** °C
